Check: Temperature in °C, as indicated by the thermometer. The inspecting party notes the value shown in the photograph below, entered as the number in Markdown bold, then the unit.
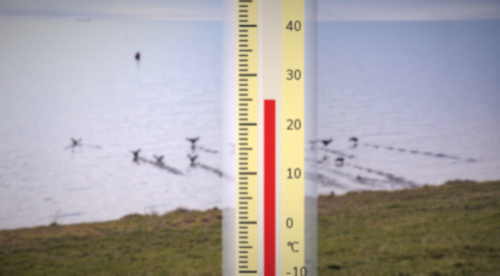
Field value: **25** °C
